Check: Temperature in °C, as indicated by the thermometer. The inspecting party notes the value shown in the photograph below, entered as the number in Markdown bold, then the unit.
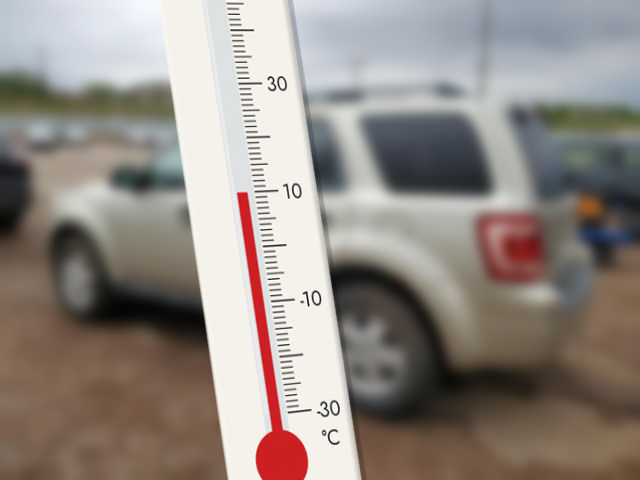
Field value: **10** °C
